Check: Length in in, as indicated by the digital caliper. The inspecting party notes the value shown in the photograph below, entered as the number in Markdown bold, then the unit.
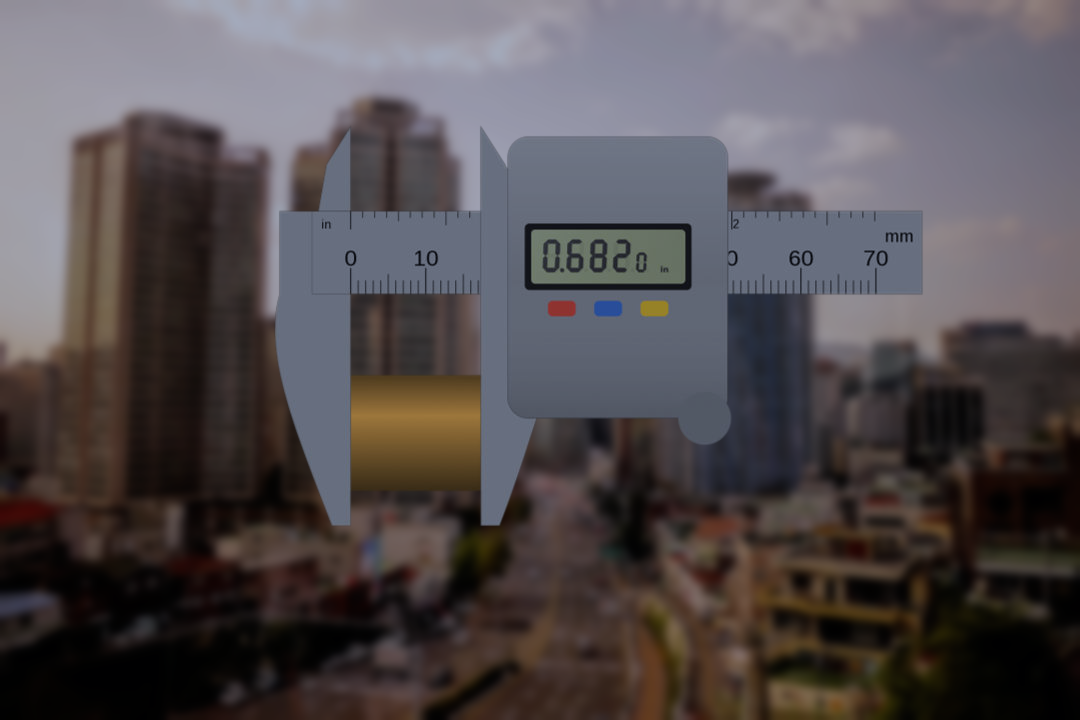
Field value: **0.6820** in
